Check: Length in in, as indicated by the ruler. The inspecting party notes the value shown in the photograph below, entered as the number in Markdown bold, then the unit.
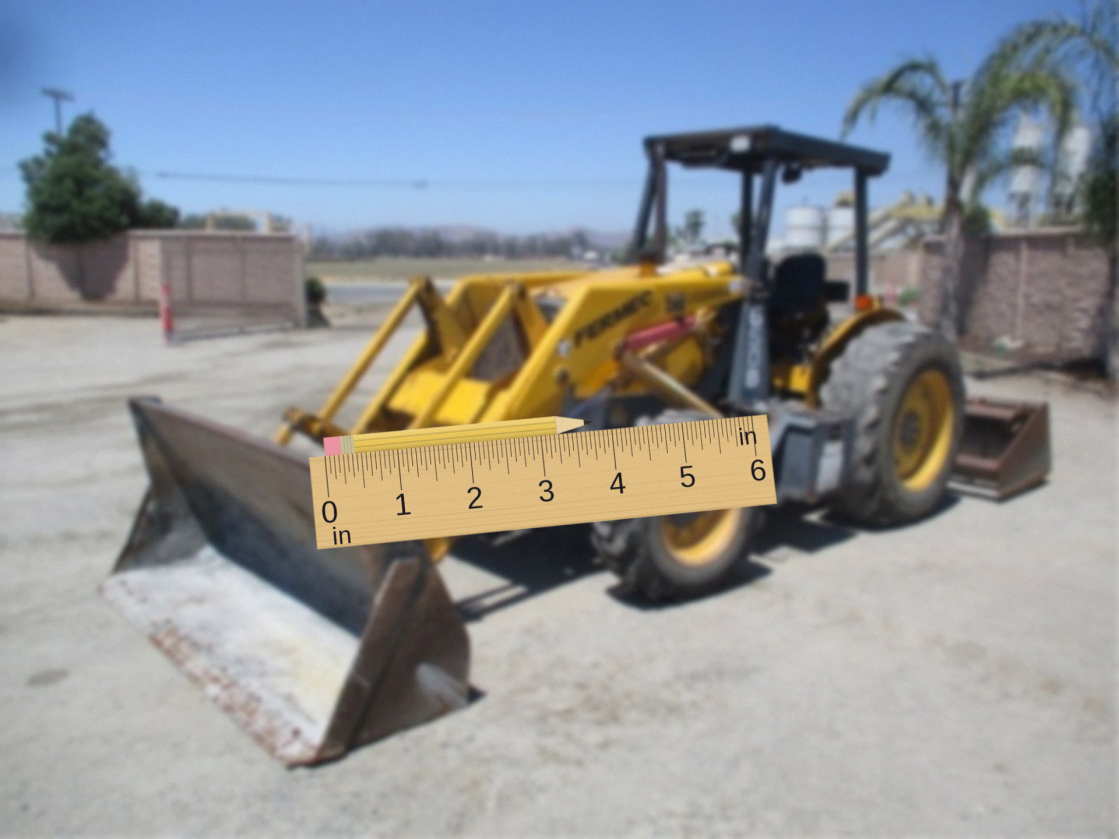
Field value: **3.75** in
